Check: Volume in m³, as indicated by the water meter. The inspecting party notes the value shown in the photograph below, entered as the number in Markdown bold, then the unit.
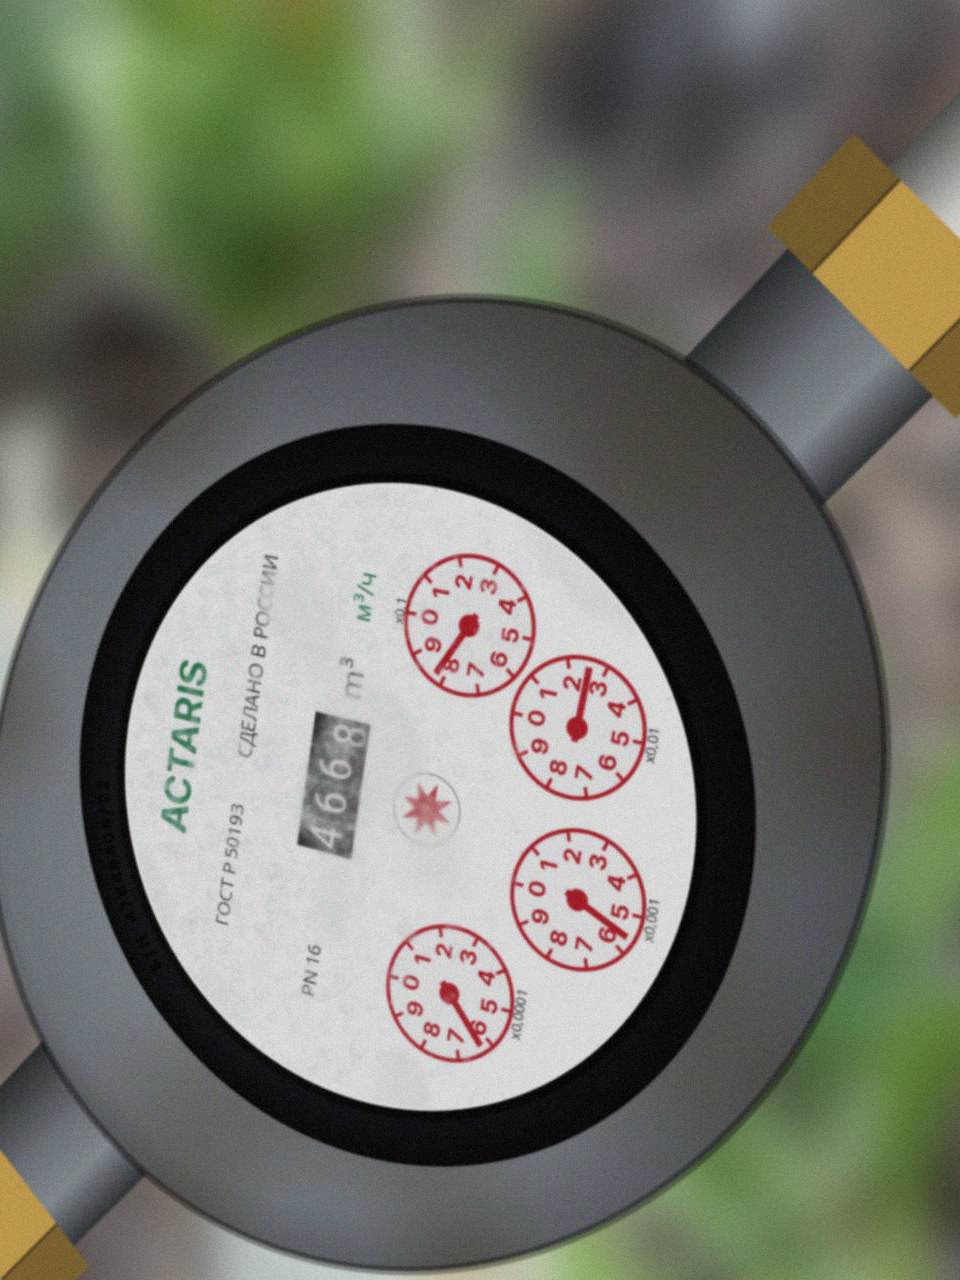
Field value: **4667.8256** m³
